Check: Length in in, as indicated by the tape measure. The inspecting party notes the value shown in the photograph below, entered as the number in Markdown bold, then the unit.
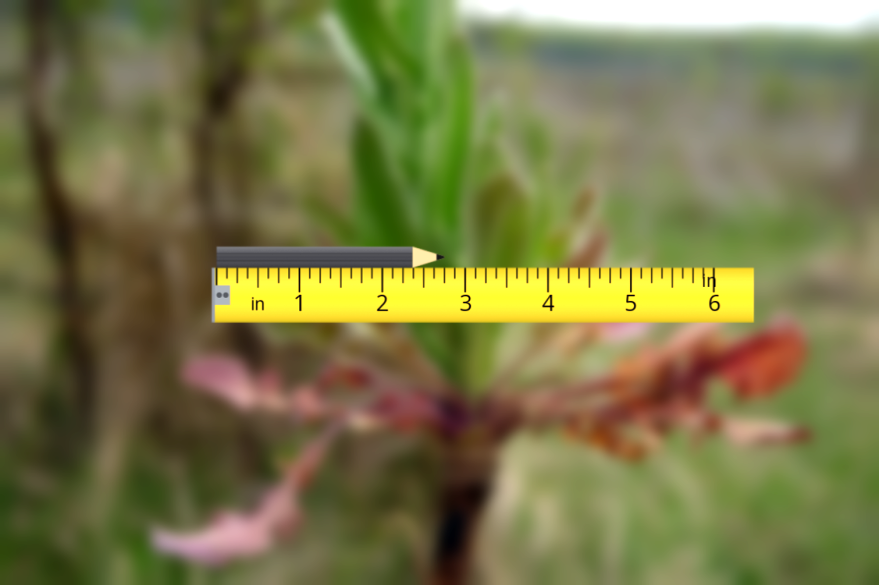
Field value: **2.75** in
